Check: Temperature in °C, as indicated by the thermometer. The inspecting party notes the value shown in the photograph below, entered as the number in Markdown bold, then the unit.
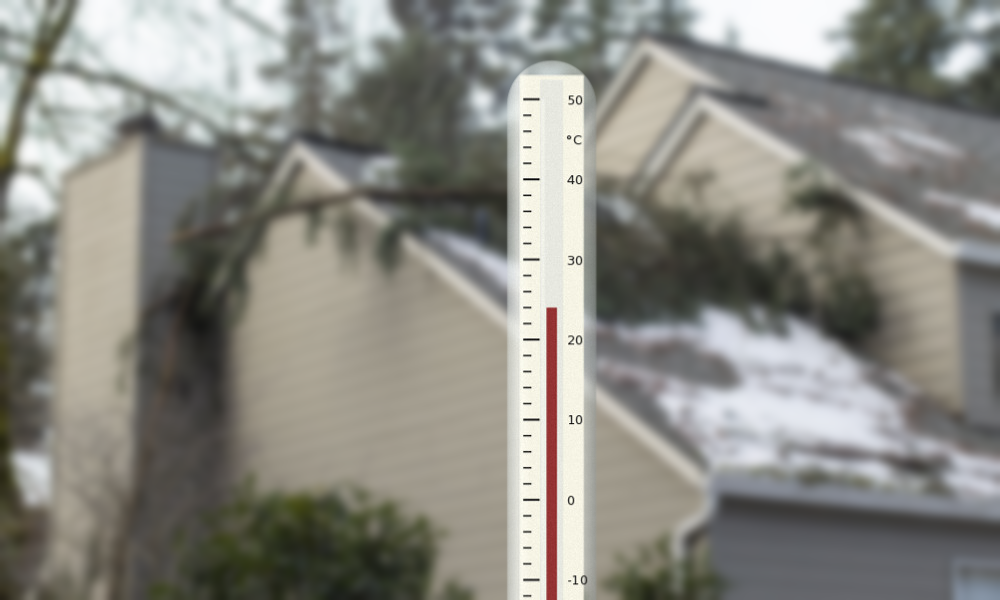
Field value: **24** °C
